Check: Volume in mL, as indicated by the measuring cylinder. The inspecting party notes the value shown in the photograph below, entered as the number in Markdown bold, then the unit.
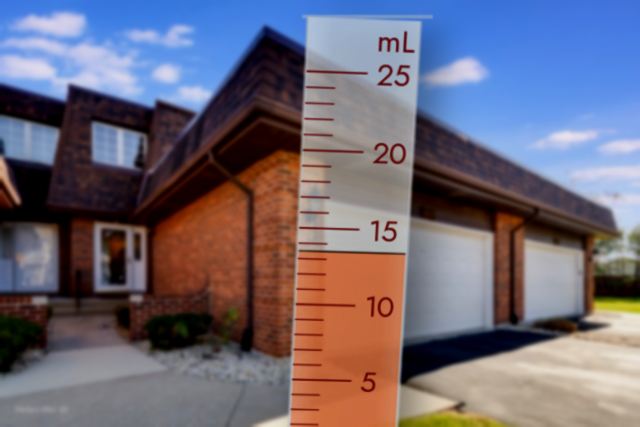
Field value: **13.5** mL
